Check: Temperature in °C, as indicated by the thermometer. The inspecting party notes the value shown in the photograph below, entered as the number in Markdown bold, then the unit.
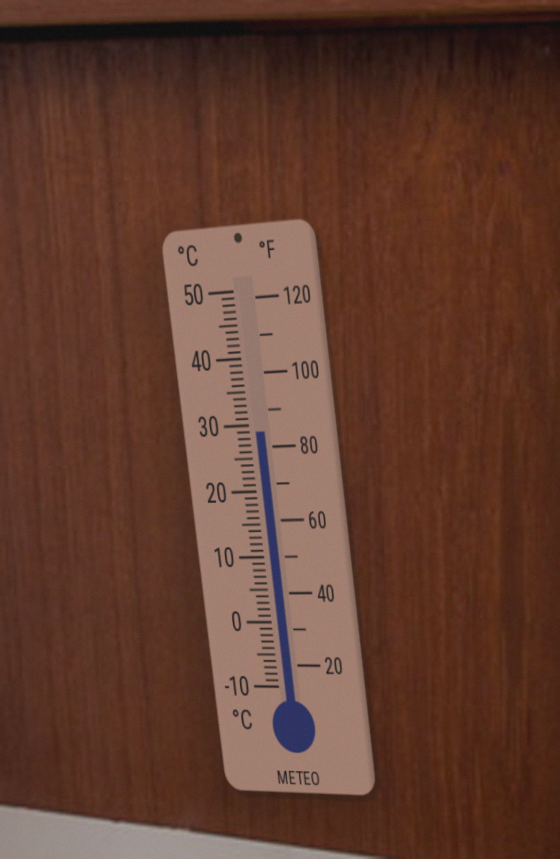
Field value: **29** °C
